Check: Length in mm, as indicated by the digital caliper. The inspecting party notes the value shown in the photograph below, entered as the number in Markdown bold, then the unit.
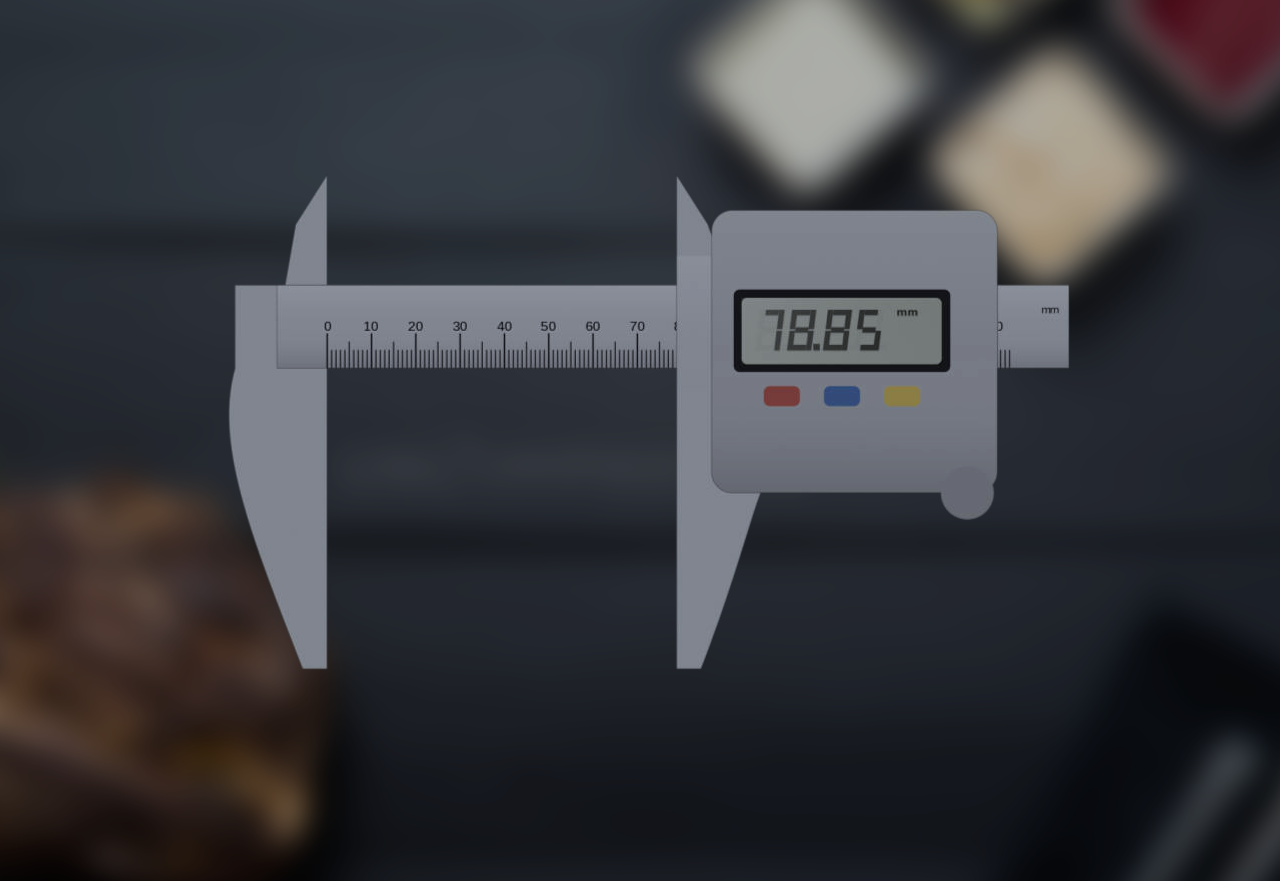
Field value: **78.85** mm
